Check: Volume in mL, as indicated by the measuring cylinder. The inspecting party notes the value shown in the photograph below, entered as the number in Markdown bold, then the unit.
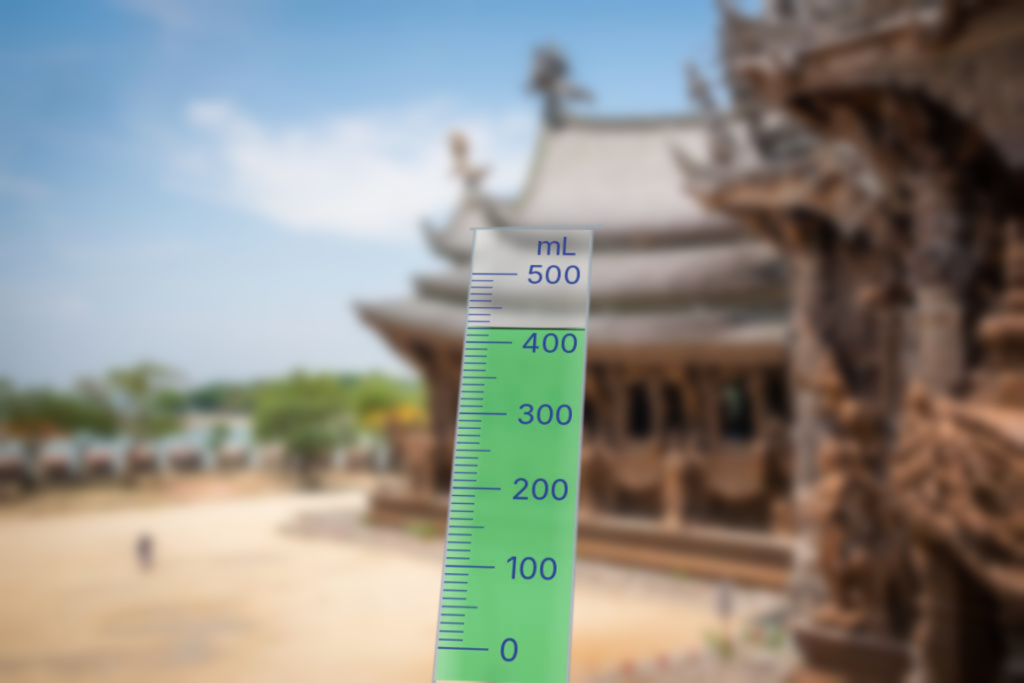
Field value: **420** mL
